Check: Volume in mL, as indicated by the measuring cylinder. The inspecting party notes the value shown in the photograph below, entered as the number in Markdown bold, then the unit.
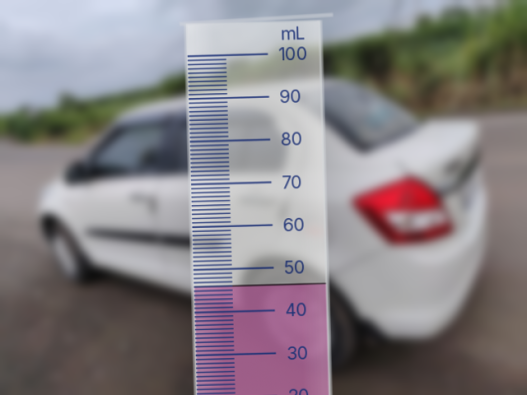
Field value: **46** mL
